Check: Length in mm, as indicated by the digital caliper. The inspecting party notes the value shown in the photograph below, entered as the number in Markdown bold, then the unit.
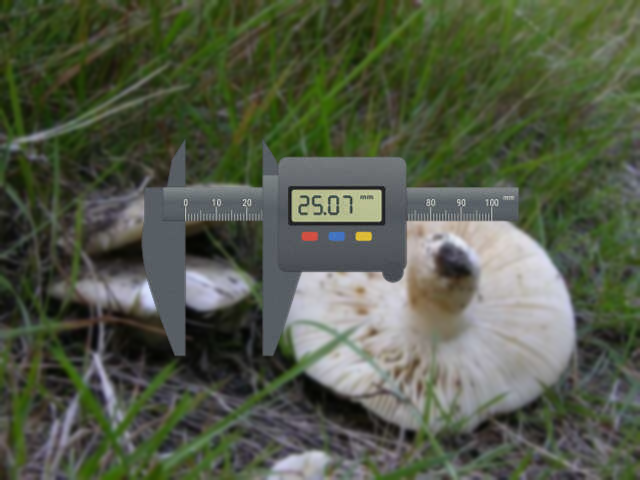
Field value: **25.07** mm
